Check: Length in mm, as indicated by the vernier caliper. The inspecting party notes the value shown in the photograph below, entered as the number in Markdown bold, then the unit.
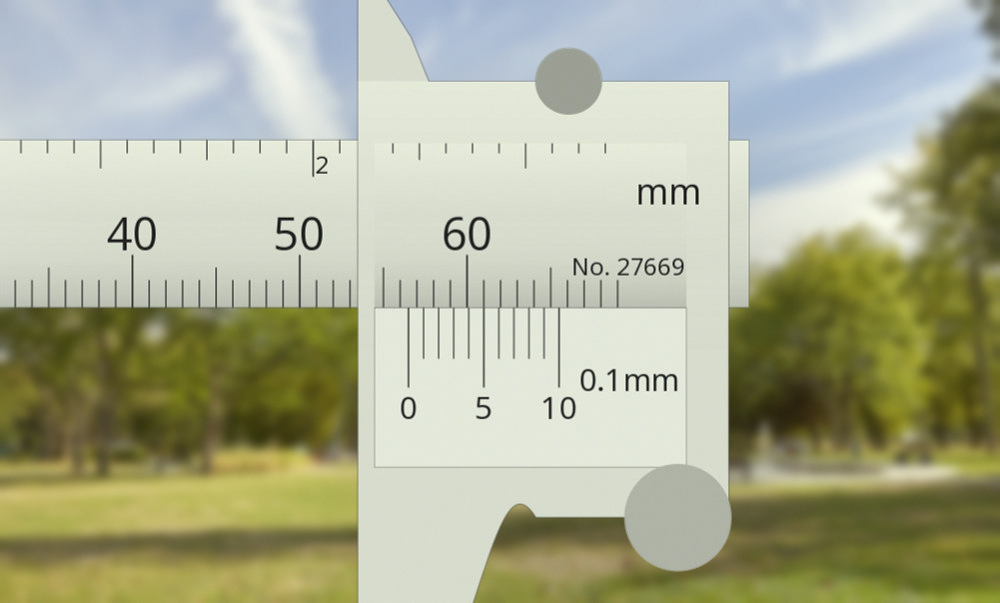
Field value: **56.5** mm
